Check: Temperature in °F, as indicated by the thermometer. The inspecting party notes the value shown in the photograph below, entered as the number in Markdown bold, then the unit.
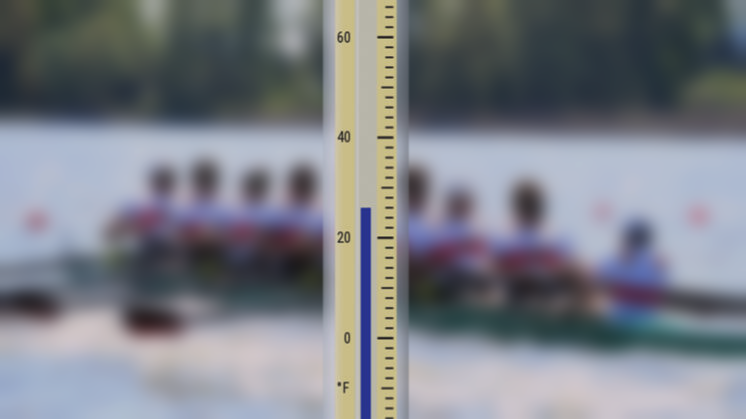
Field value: **26** °F
